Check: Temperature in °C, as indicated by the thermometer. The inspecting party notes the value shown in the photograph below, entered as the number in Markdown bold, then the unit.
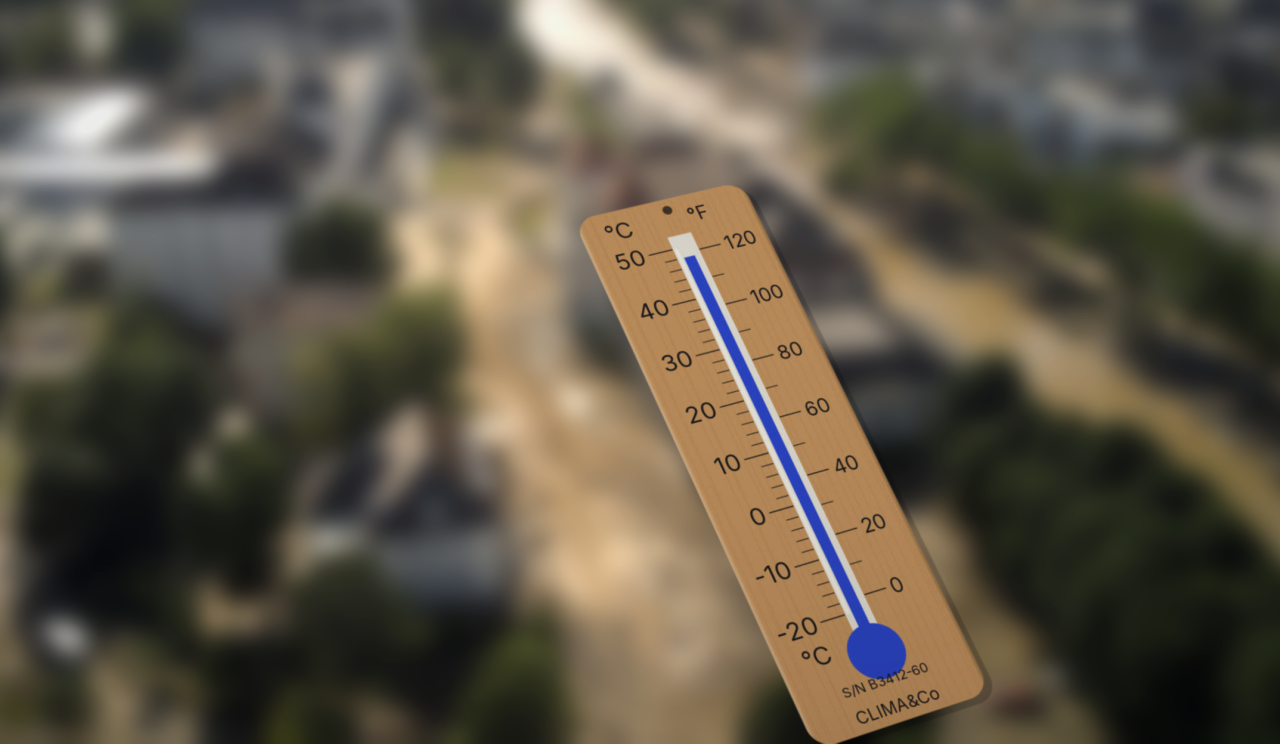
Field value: **48** °C
